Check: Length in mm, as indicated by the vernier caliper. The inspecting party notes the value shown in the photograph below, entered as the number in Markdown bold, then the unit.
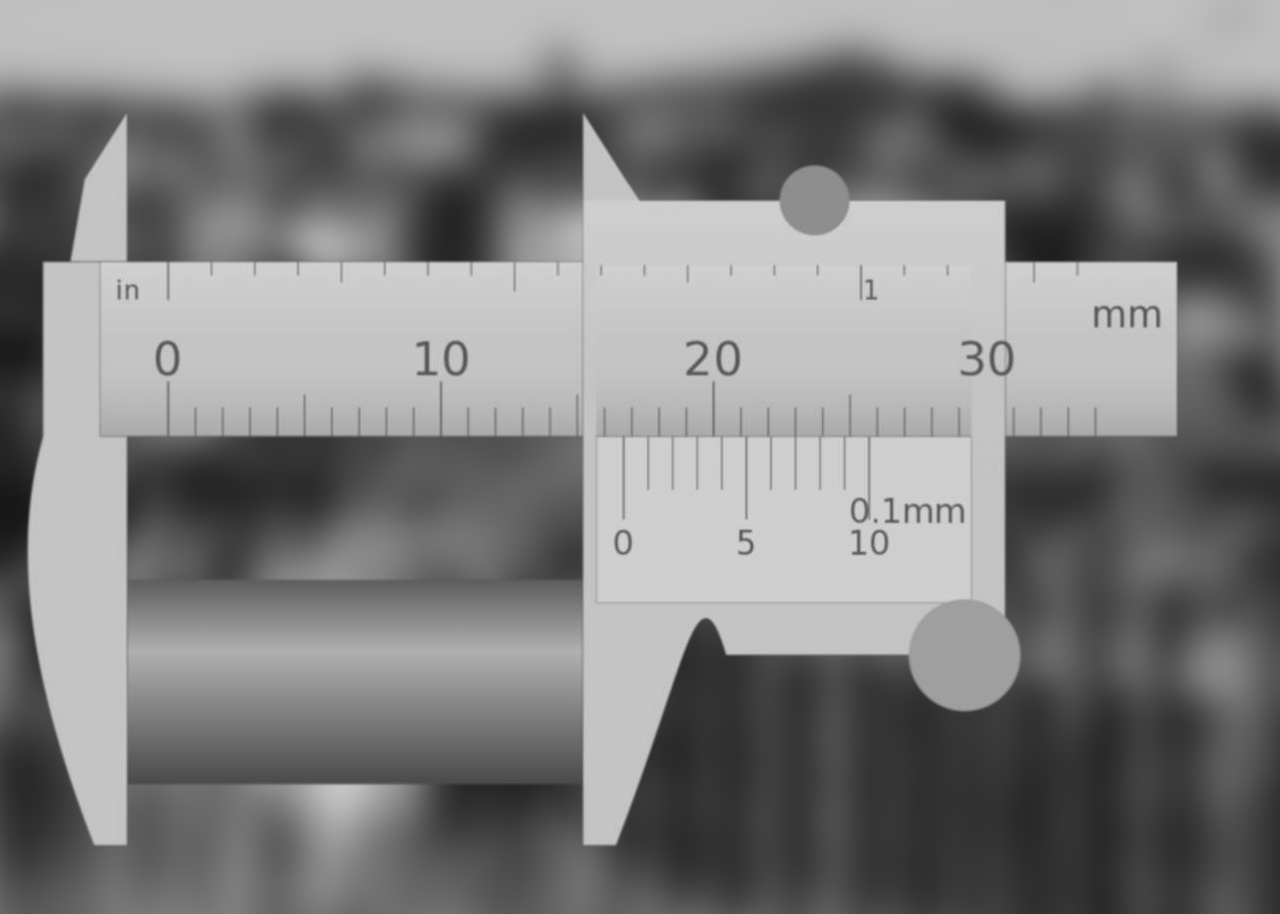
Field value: **16.7** mm
